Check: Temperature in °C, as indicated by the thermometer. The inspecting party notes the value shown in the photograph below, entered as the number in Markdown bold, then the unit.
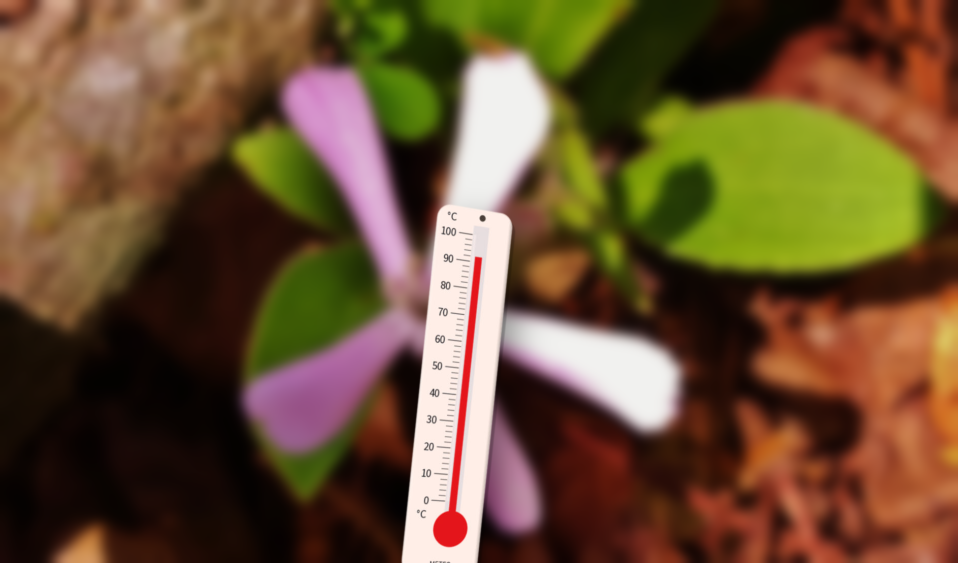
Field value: **92** °C
